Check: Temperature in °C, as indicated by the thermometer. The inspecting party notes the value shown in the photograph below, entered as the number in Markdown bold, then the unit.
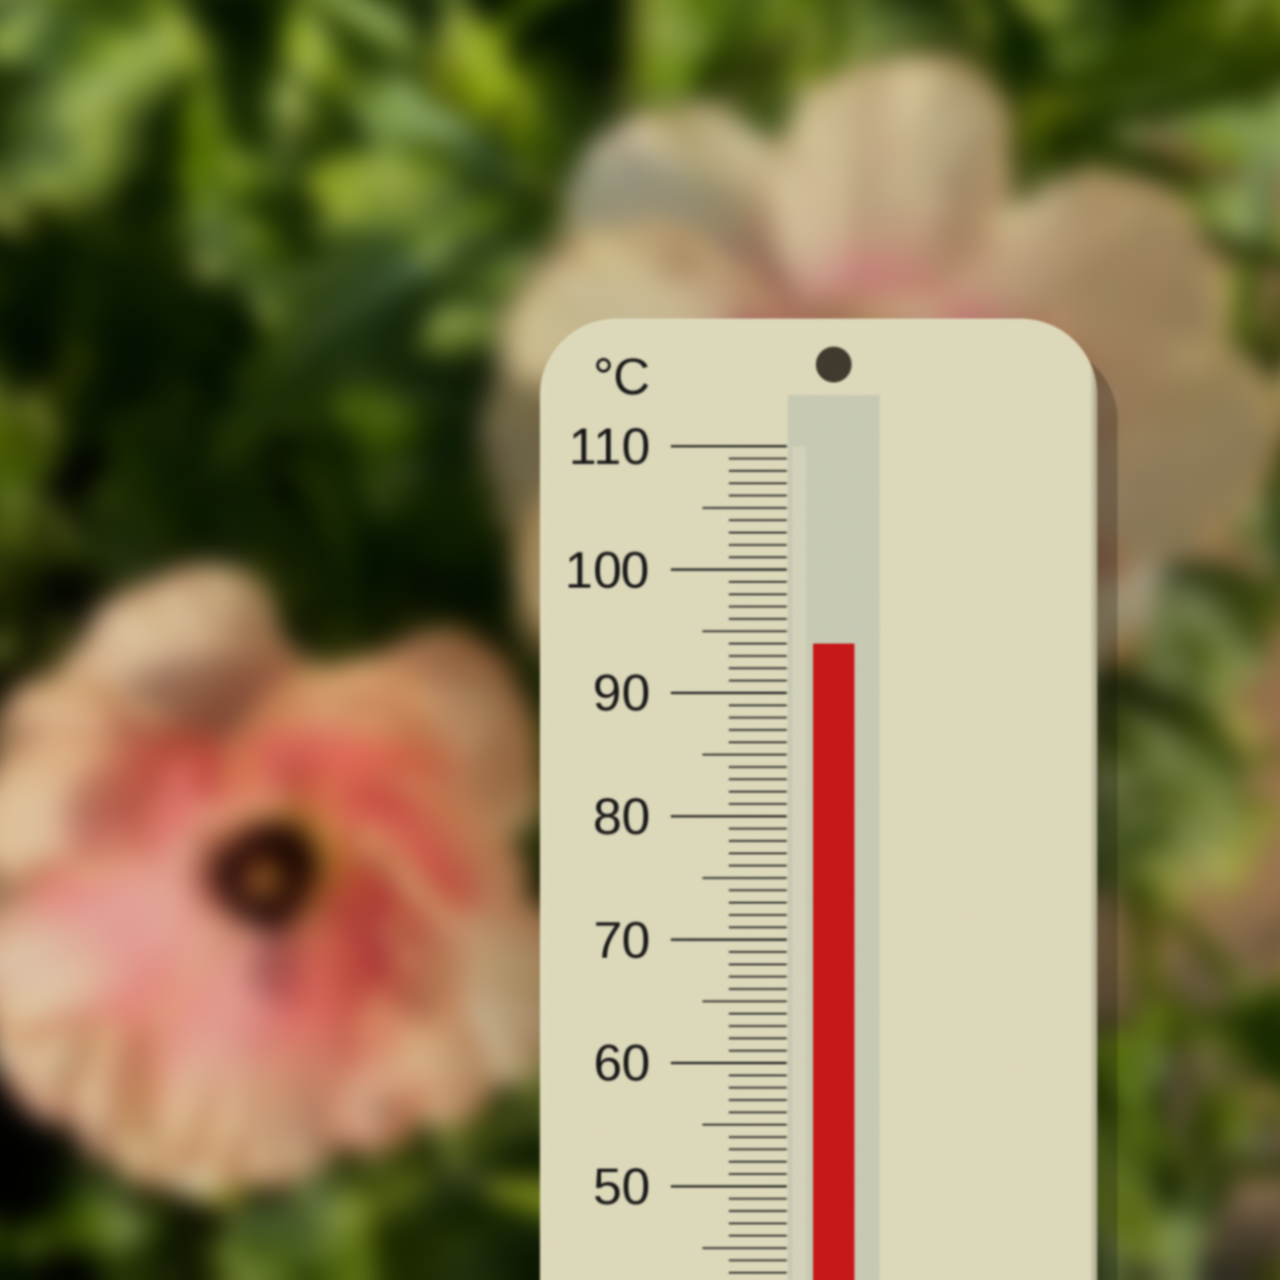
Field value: **94** °C
